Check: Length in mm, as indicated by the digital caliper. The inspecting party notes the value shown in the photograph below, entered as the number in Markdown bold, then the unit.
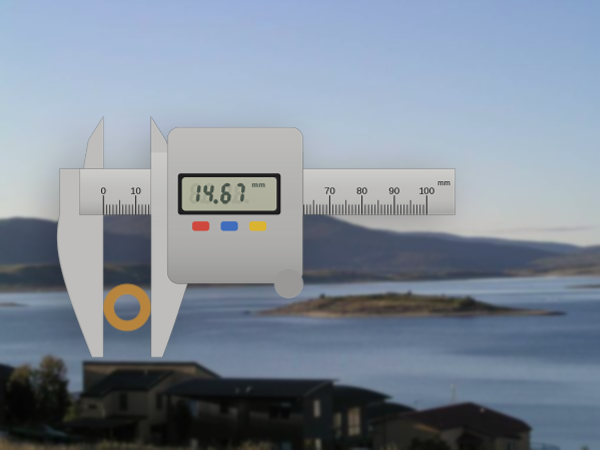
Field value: **14.67** mm
